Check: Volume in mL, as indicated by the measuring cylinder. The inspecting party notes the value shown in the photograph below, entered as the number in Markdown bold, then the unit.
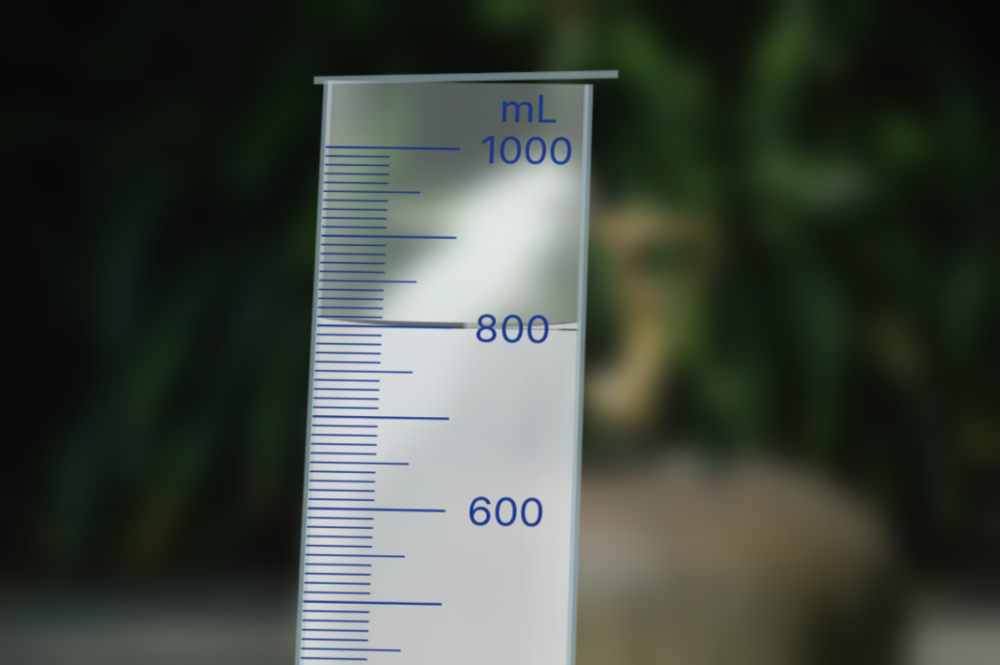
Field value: **800** mL
